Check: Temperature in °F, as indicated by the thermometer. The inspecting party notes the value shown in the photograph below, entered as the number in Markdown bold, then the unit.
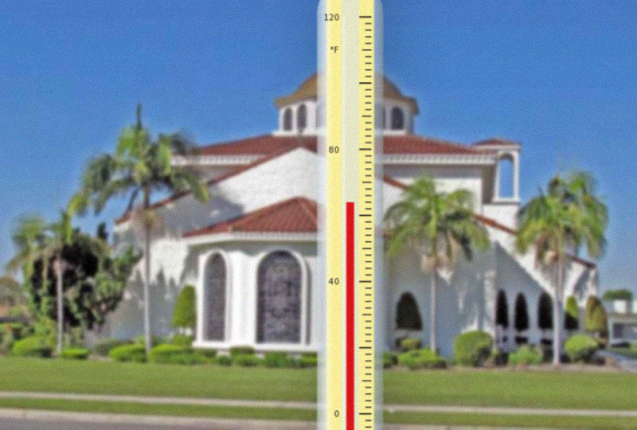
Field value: **64** °F
